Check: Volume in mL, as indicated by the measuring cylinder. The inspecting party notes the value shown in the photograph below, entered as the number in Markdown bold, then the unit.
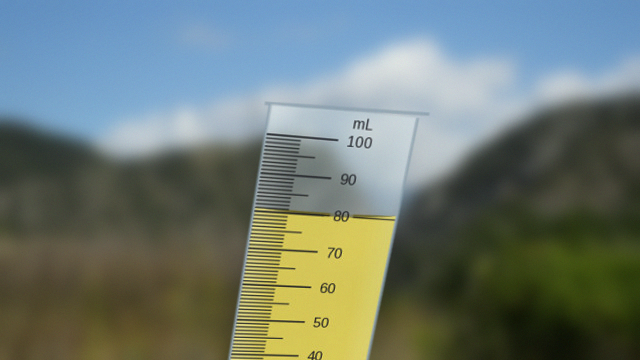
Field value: **80** mL
